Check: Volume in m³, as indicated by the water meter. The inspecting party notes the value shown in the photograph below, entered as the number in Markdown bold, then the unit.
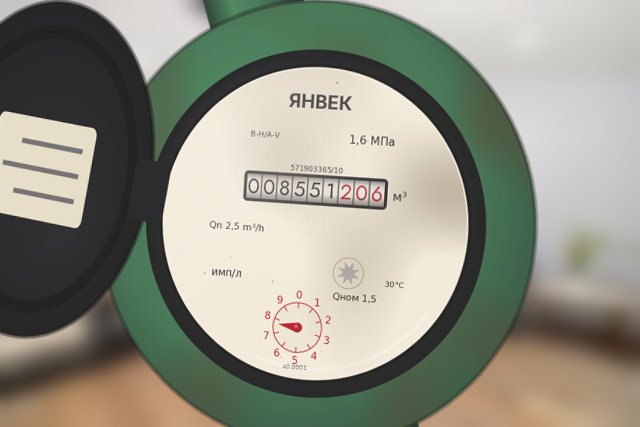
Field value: **8551.2067** m³
